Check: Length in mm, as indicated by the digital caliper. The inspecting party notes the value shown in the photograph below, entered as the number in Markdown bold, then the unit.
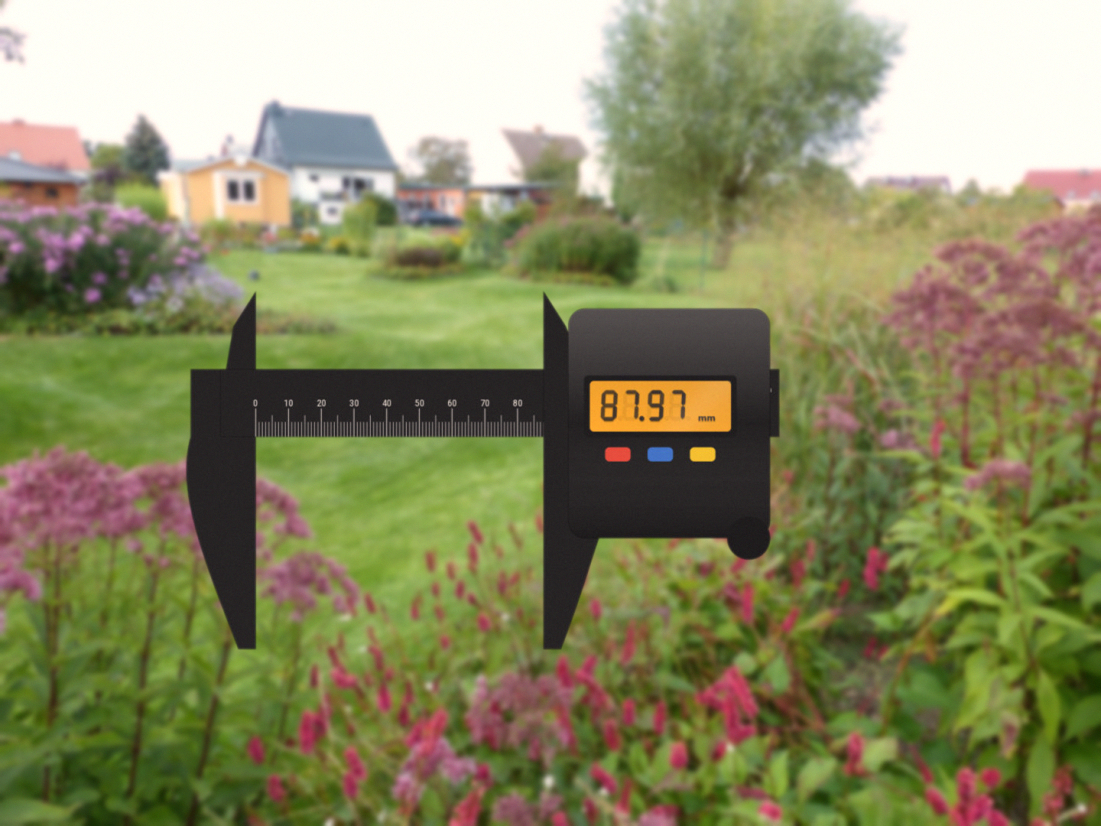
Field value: **87.97** mm
